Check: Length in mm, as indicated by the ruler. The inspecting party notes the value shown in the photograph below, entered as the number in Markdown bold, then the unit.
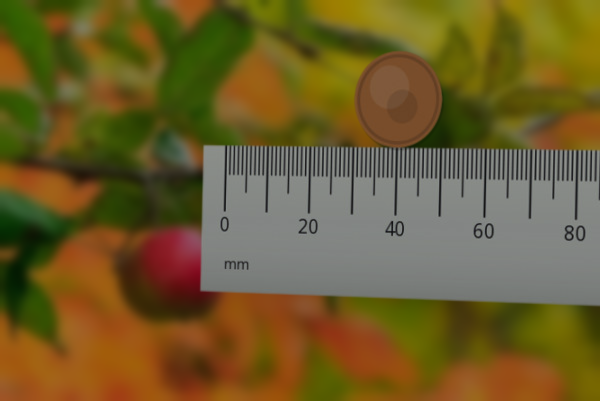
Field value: **20** mm
